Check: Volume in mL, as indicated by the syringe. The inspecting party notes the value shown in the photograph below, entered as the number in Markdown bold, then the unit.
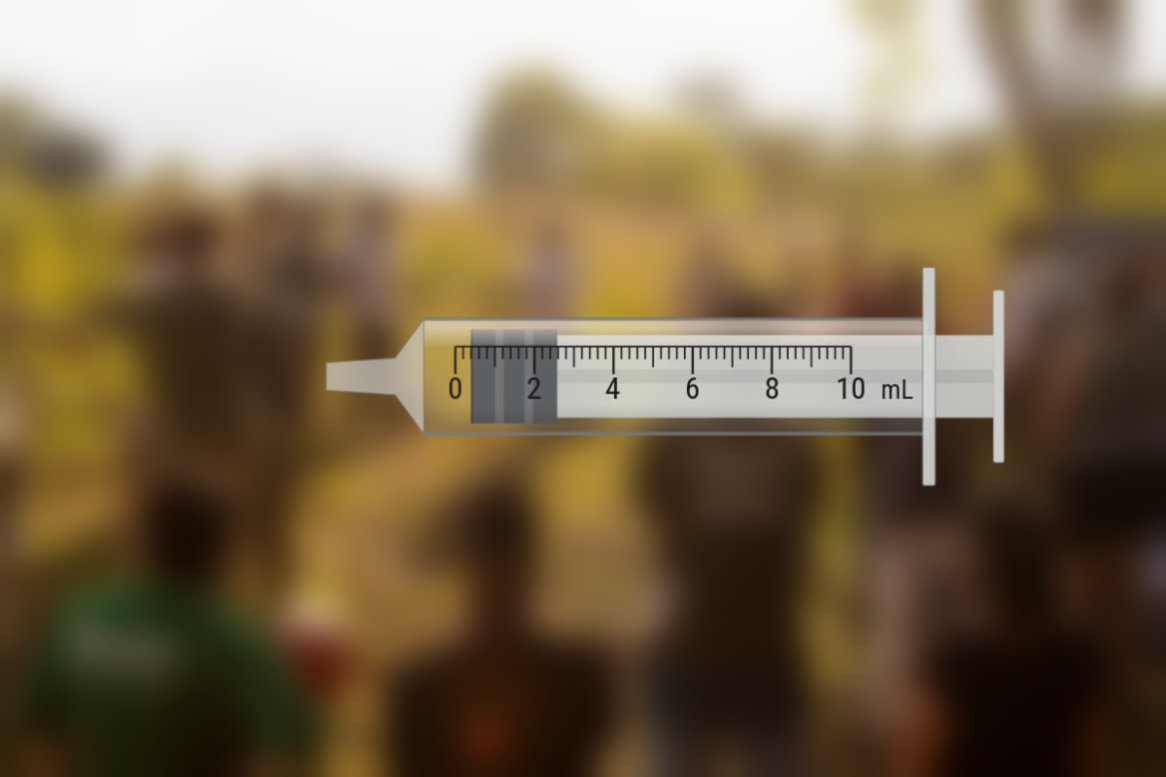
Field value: **0.4** mL
